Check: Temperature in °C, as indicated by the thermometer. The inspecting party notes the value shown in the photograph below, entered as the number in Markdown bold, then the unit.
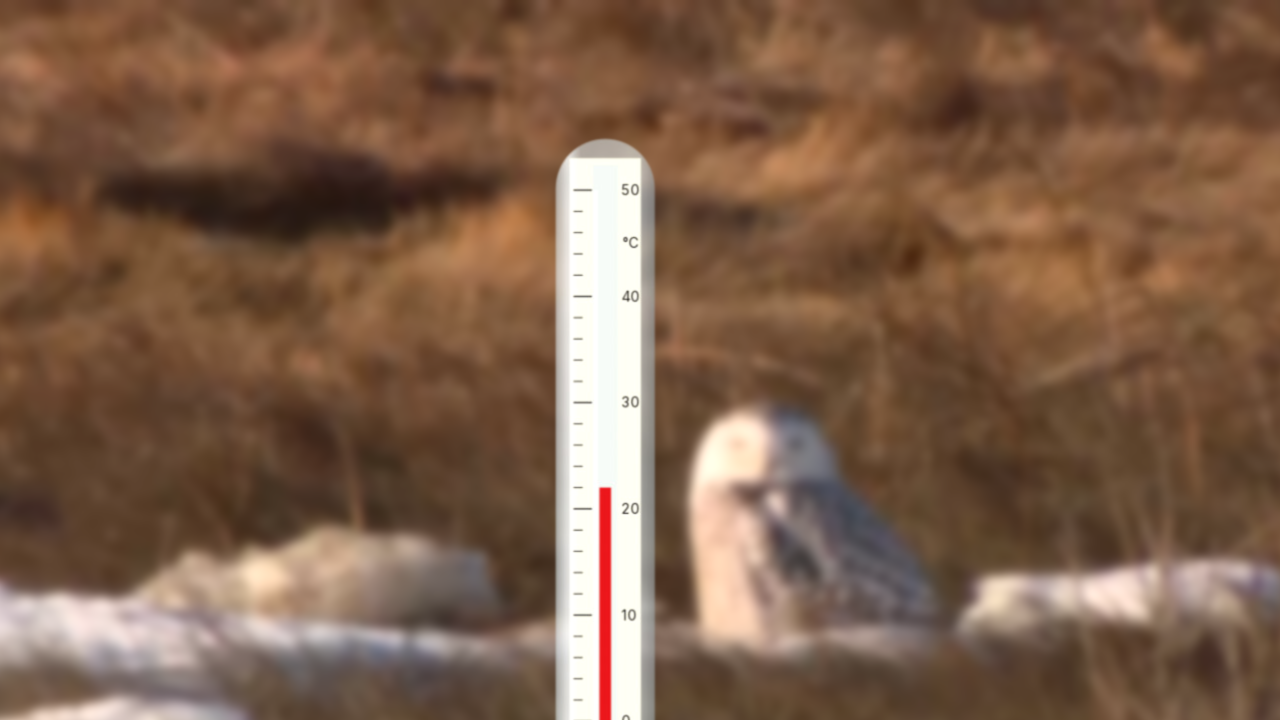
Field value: **22** °C
